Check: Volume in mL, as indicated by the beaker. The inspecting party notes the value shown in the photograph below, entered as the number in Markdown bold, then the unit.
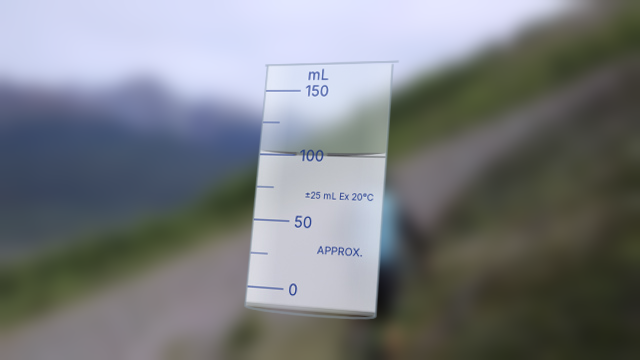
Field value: **100** mL
